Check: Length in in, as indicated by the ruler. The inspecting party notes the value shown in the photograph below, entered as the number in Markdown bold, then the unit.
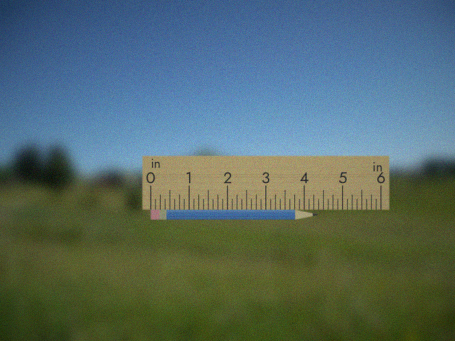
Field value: **4.375** in
